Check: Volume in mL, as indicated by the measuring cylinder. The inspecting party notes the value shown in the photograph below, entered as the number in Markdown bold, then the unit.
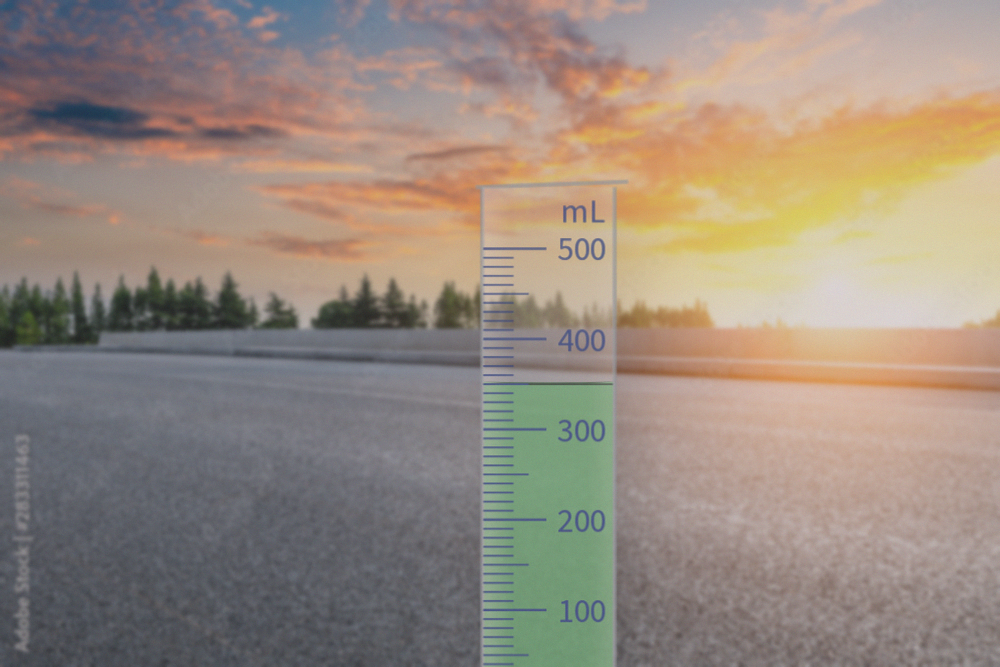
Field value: **350** mL
